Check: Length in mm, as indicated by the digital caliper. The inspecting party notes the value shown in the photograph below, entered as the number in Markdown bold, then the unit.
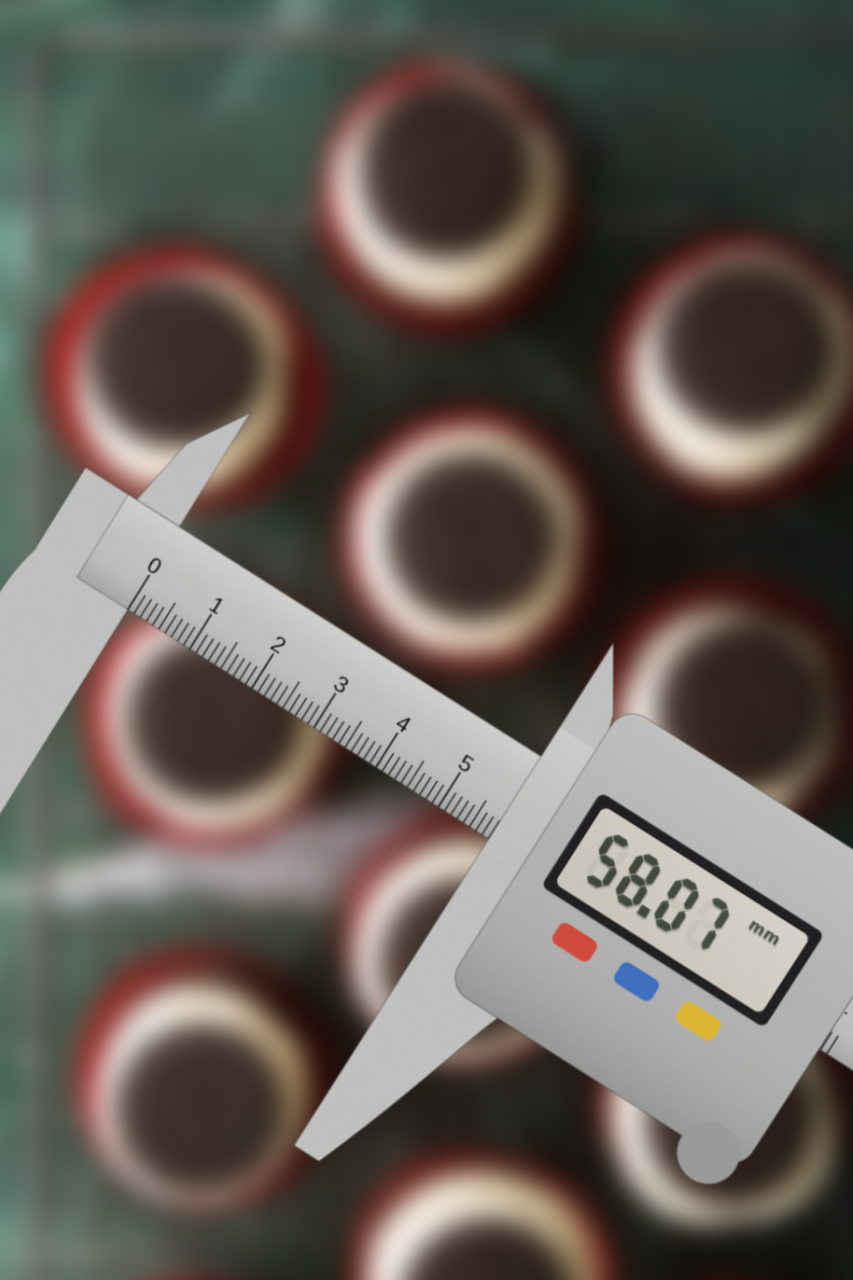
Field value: **58.07** mm
